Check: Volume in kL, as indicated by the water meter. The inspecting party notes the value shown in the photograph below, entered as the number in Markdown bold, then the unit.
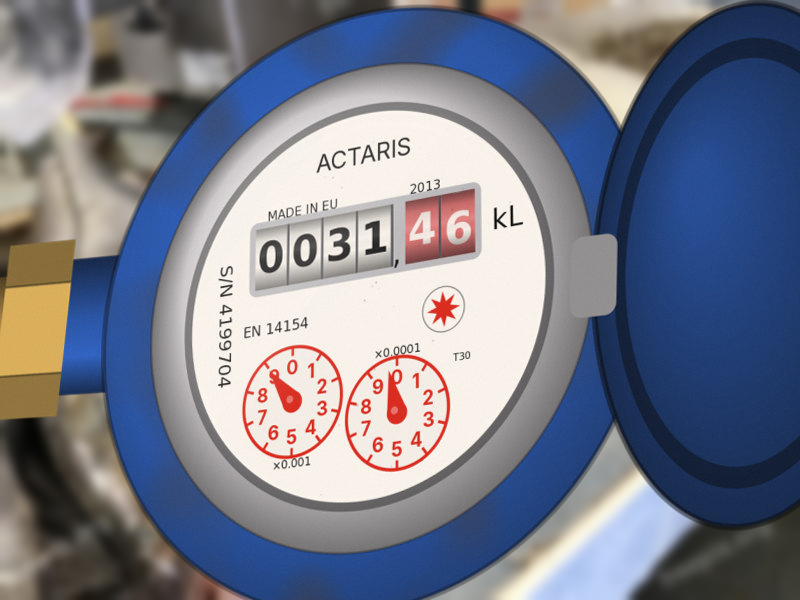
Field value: **31.4589** kL
